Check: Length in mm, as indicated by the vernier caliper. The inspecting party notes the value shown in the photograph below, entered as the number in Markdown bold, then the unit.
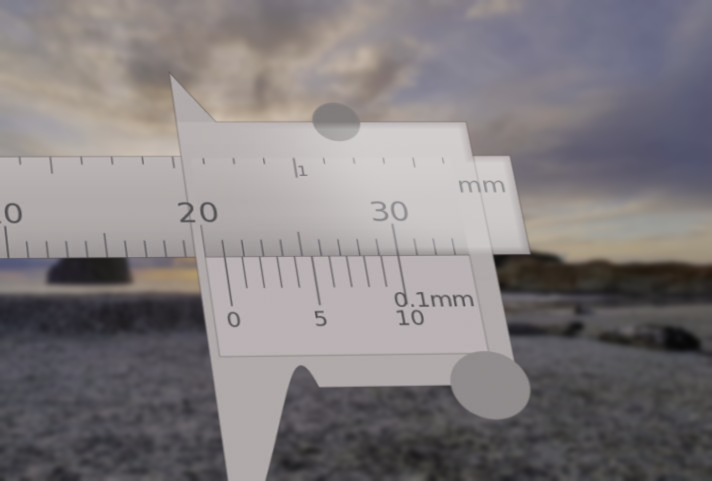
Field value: **21.0** mm
